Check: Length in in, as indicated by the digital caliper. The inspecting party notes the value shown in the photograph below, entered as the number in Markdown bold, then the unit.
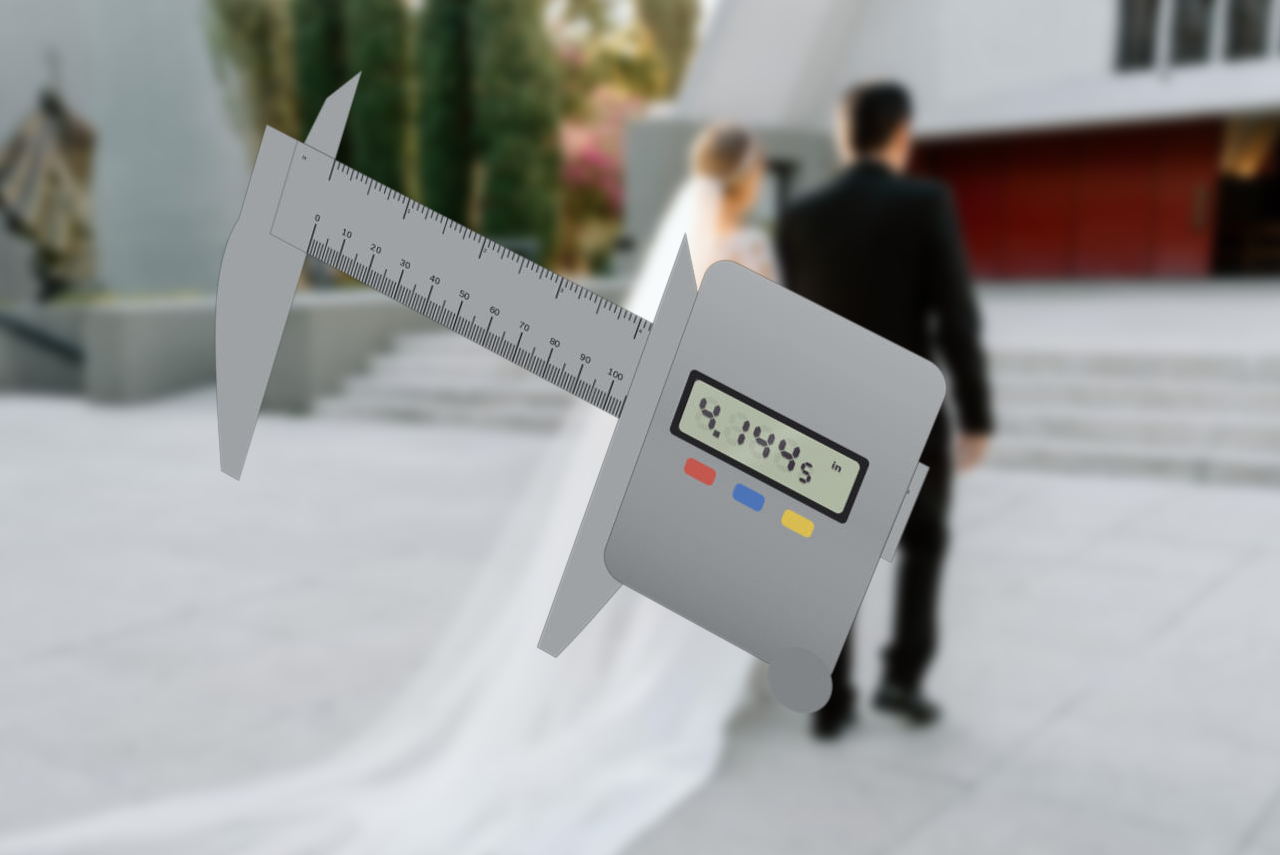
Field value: **4.1445** in
